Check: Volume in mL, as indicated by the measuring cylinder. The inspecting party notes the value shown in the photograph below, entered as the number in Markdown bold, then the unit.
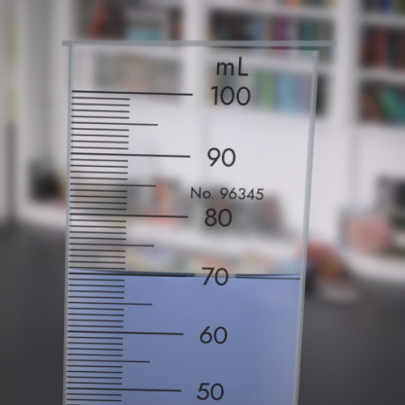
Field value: **70** mL
